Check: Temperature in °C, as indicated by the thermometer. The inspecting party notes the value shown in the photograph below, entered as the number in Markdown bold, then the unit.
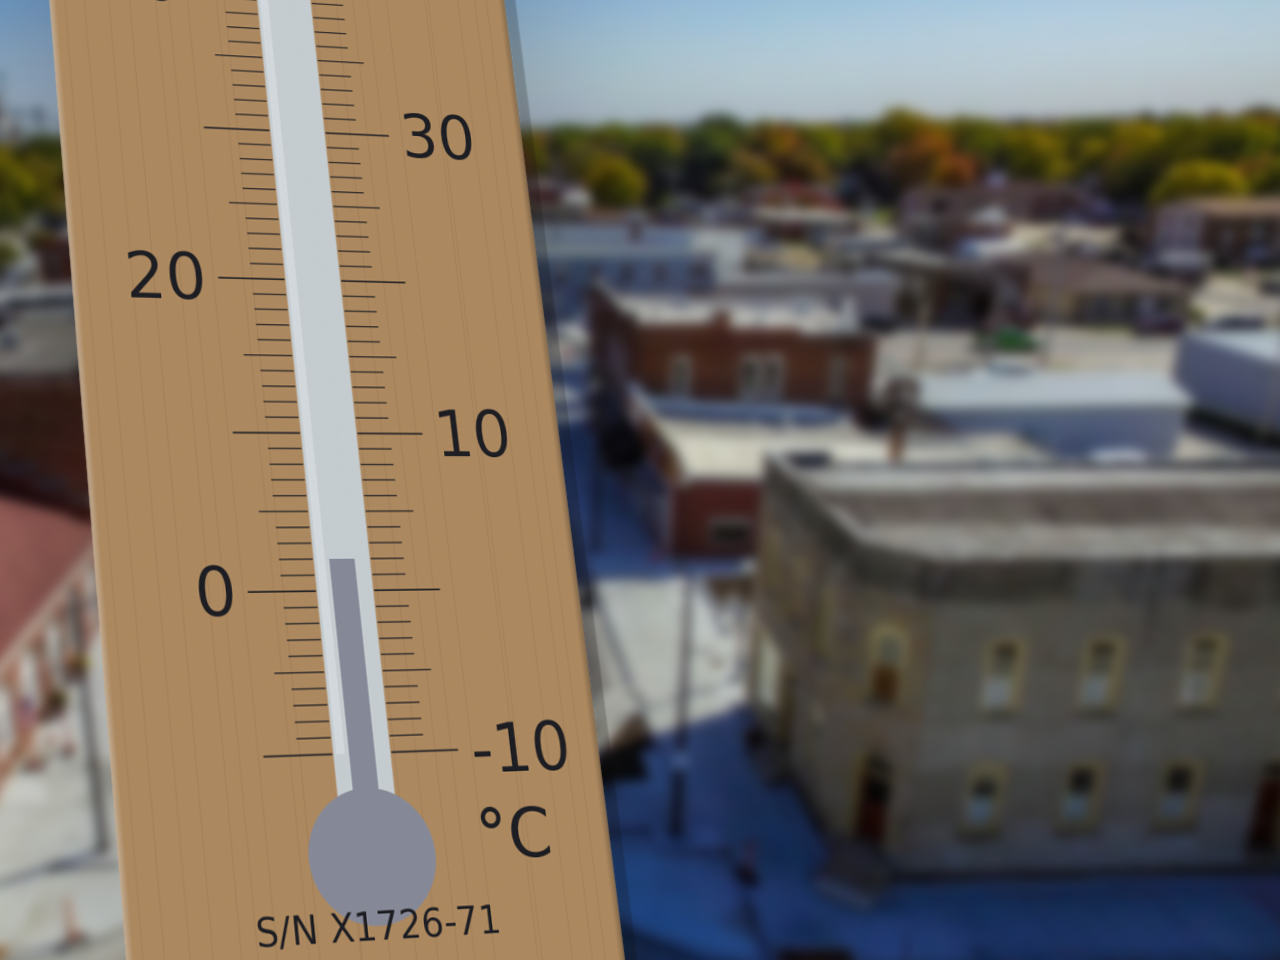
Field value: **2** °C
